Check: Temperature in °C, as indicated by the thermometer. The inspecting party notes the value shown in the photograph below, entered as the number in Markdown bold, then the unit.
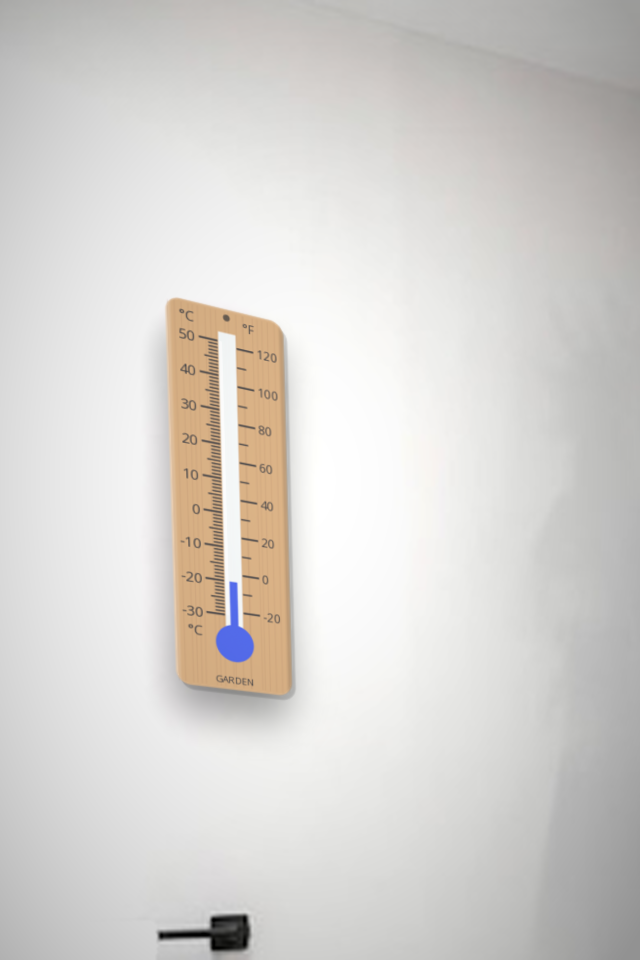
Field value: **-20** °C
